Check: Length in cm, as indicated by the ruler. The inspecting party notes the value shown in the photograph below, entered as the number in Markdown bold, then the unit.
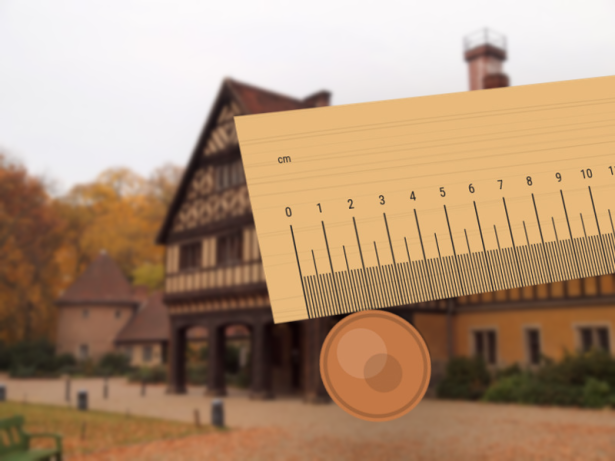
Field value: **3.5** cm
